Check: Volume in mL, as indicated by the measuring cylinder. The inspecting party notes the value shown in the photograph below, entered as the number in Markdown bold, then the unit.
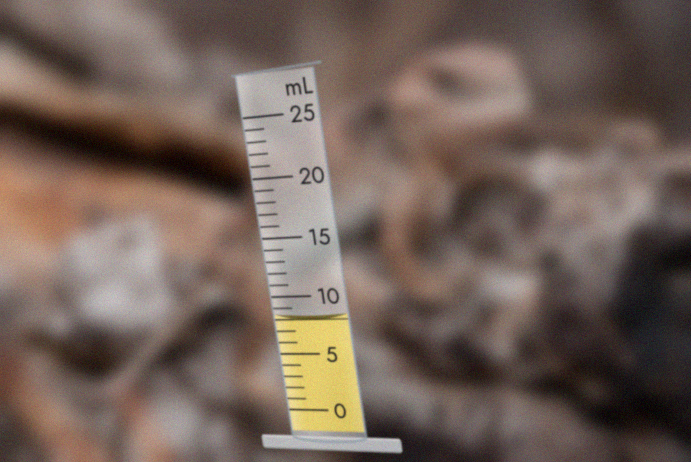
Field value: **8** mL
